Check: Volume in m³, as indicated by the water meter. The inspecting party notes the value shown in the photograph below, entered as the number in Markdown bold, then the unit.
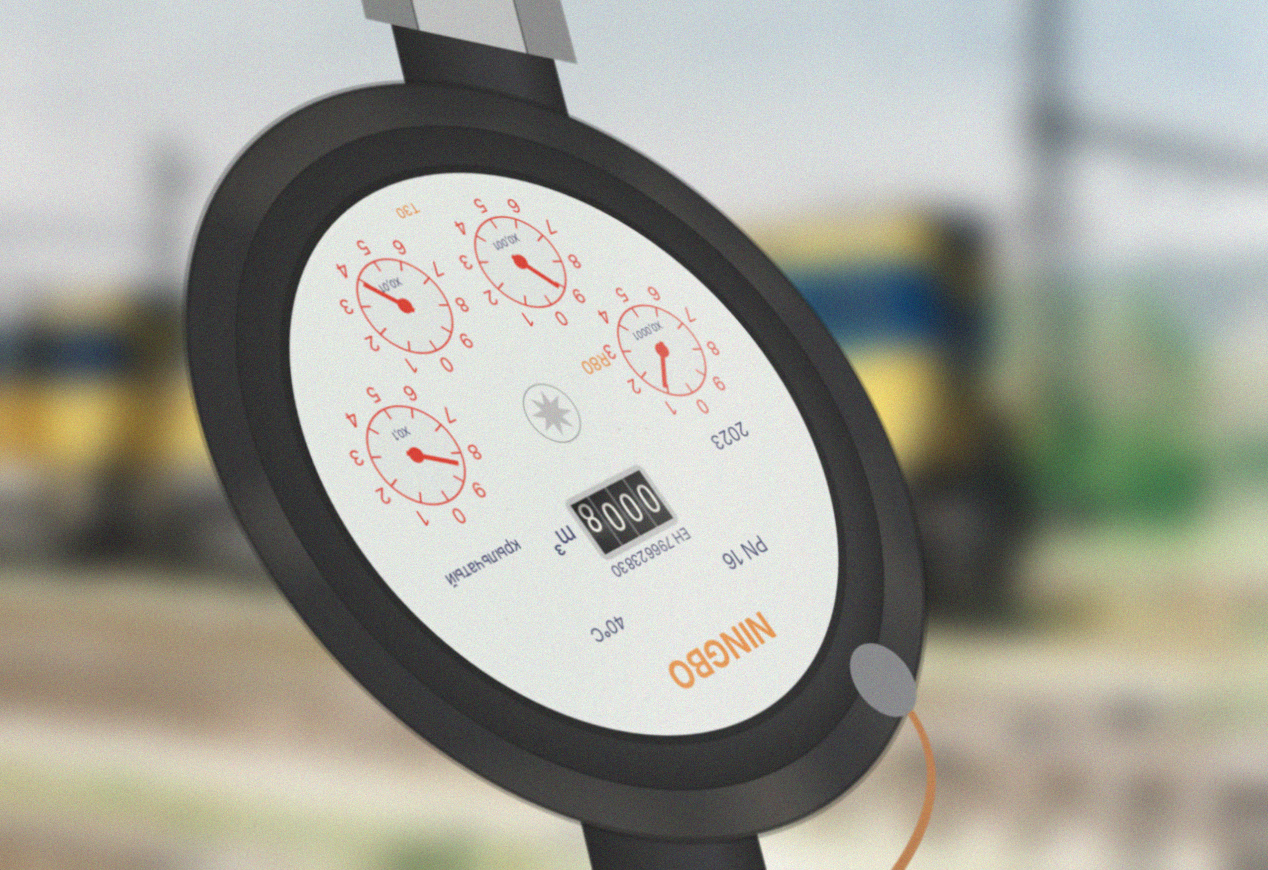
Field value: **7.8391** m³
